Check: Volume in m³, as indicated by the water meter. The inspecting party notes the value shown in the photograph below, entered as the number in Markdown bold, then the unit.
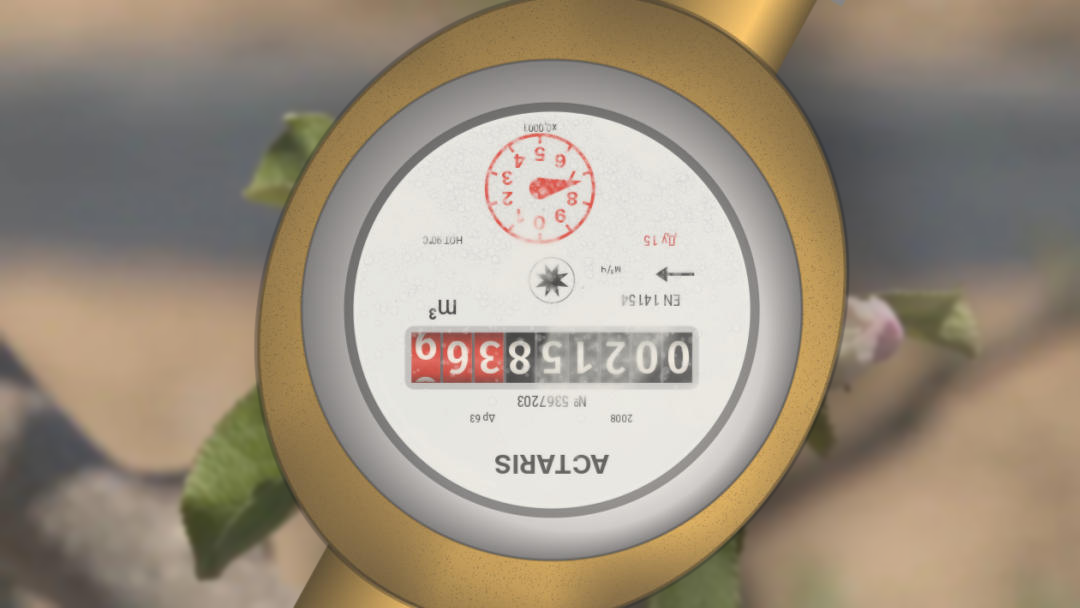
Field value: **2158.3687** m³
